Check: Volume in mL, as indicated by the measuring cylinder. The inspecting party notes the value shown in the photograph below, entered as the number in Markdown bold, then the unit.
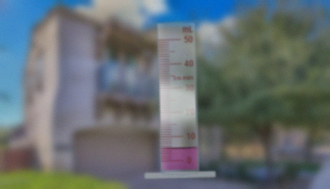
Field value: **5** mL
